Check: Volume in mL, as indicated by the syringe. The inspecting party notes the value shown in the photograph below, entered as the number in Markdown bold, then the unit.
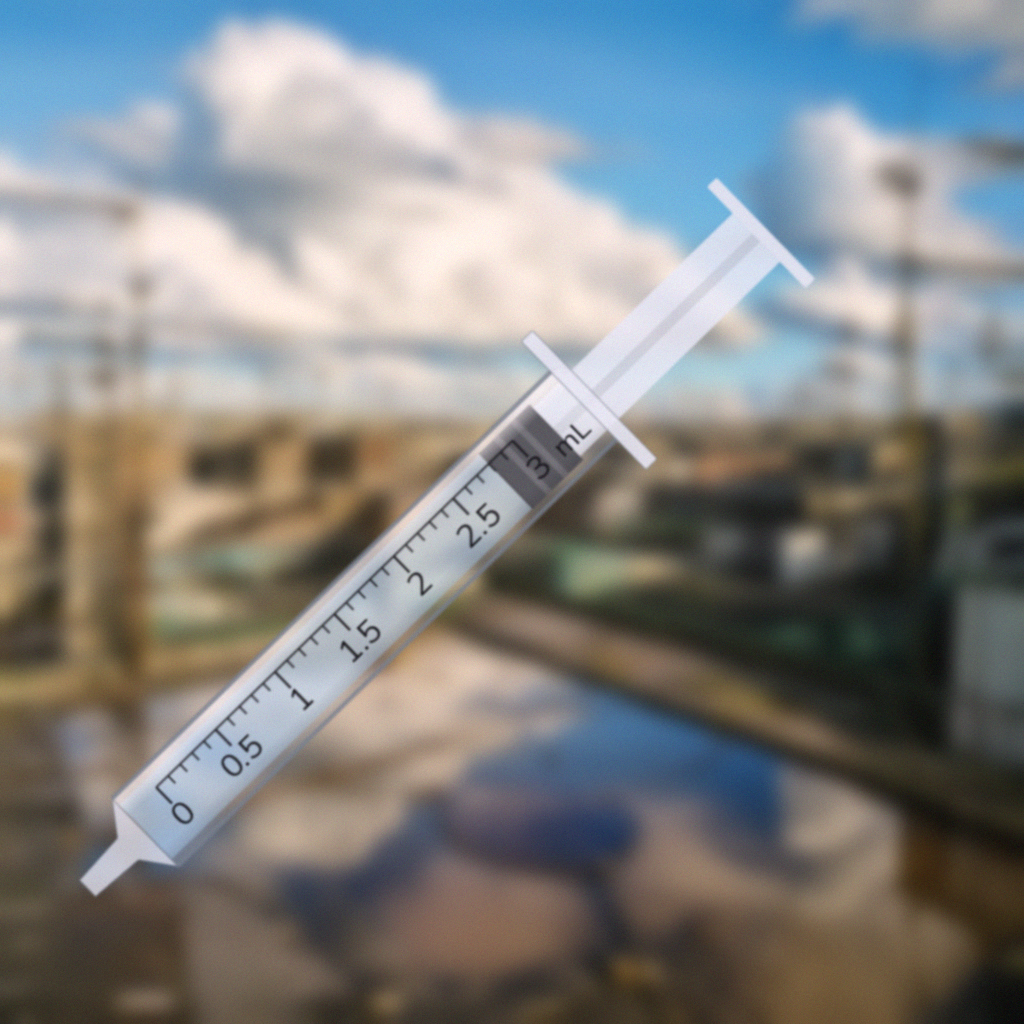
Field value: **2.8** mL
